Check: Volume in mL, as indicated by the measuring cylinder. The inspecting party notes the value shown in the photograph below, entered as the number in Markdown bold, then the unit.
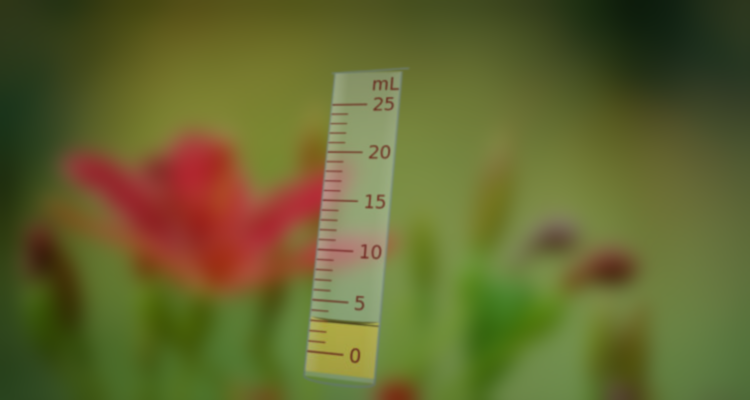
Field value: **3** mL
